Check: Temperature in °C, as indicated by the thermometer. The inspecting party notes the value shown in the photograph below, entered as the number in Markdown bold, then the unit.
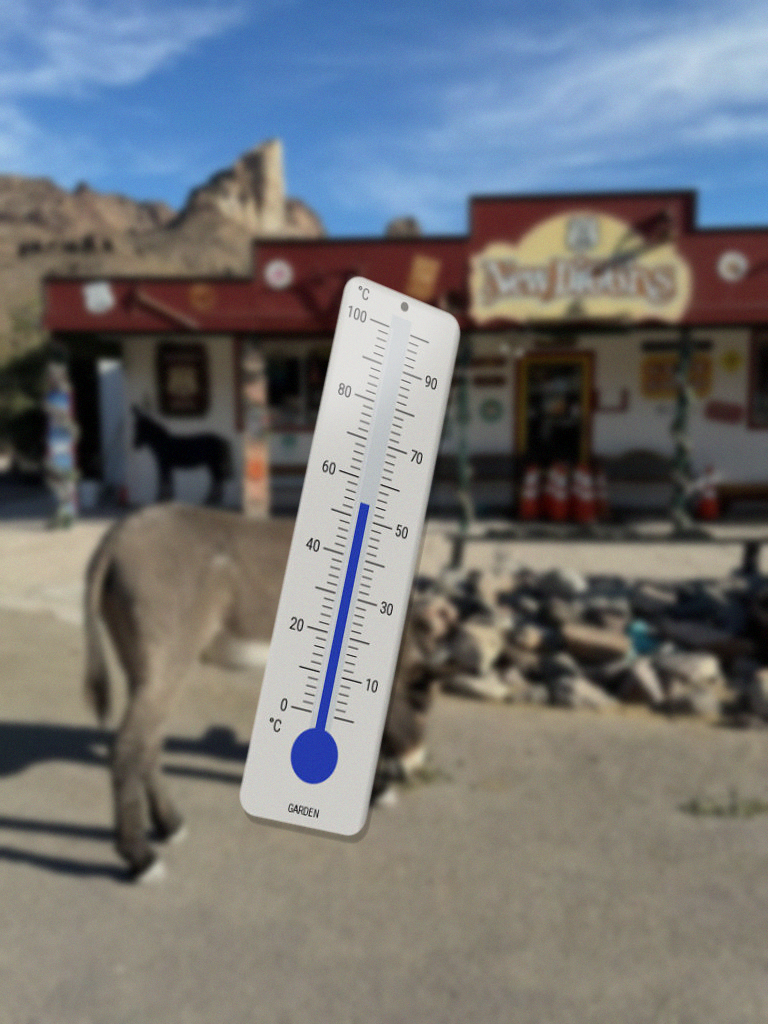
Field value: **54** °C
